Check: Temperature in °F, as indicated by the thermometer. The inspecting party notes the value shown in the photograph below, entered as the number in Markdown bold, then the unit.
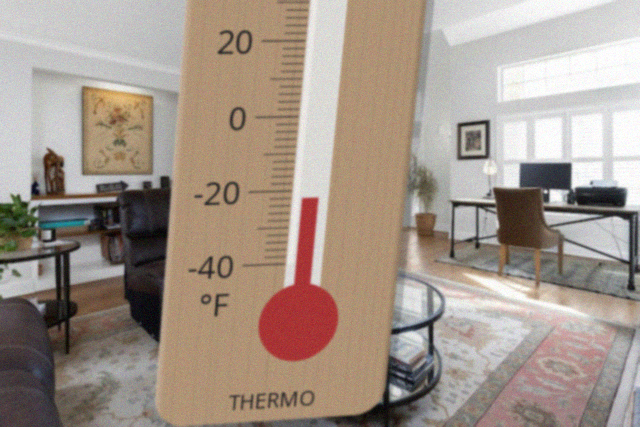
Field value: **-22** °F
